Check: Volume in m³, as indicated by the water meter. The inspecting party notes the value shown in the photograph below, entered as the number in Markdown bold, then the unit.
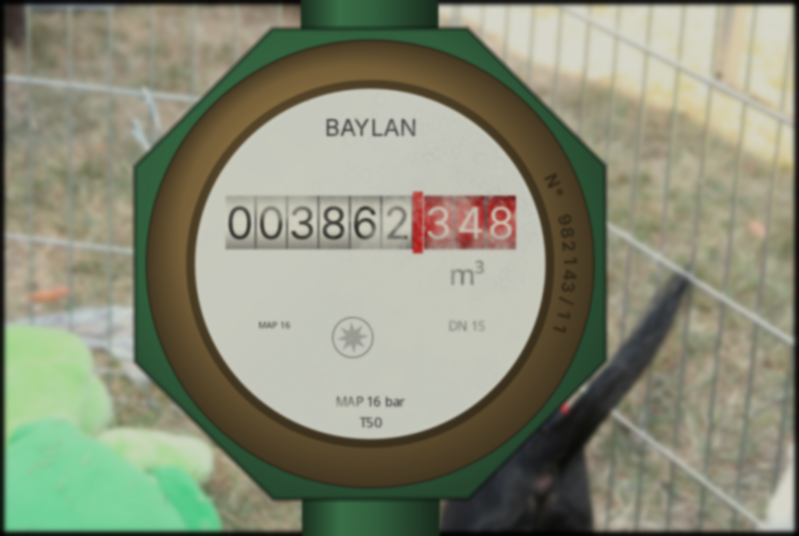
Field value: **3862.348** m³
